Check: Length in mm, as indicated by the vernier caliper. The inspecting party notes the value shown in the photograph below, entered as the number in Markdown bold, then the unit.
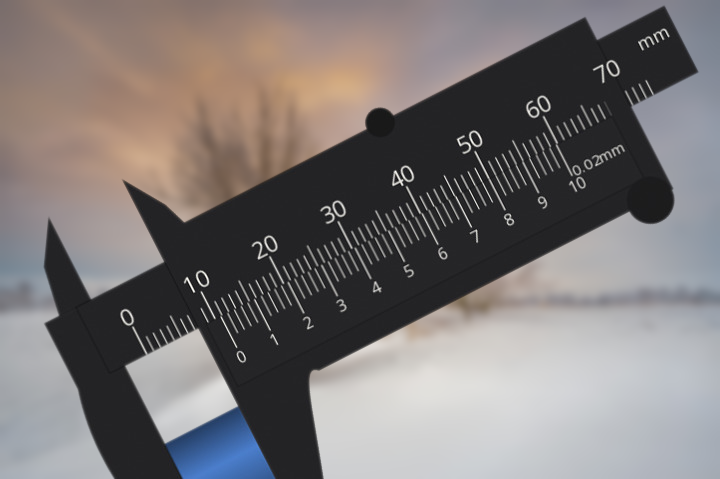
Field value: **10.8** mm
